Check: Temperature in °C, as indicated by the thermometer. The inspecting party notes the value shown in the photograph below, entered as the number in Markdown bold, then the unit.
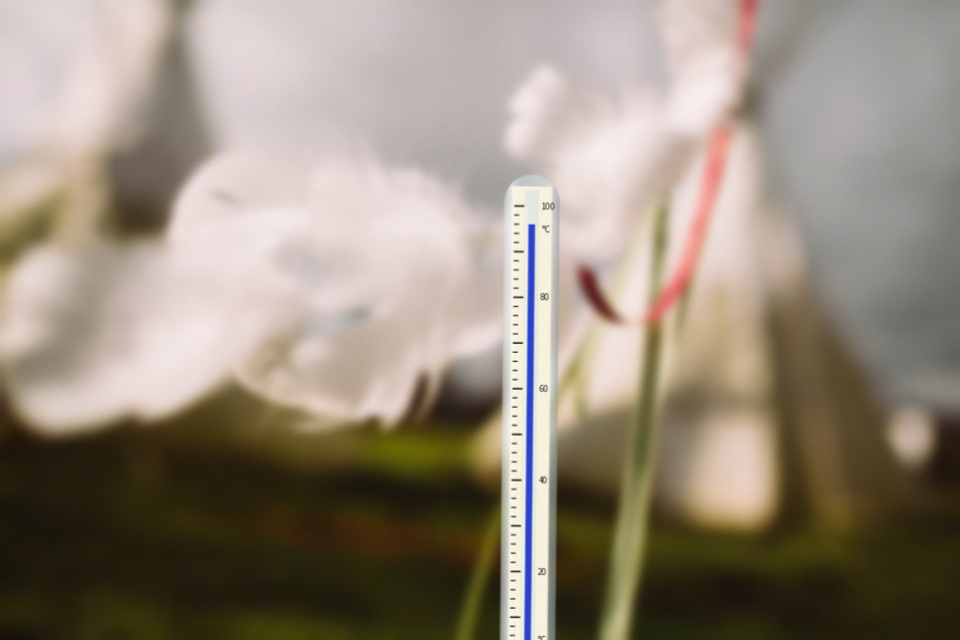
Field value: **96** °C
